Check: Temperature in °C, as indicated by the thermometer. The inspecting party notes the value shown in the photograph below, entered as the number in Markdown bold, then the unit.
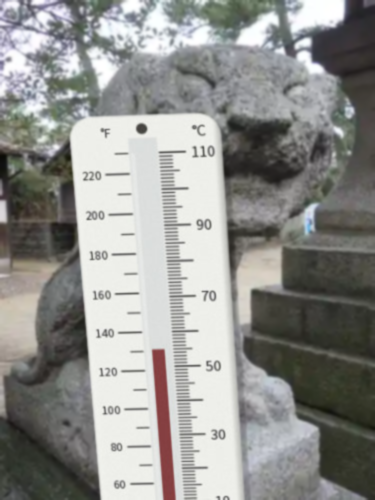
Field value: **55** °C
